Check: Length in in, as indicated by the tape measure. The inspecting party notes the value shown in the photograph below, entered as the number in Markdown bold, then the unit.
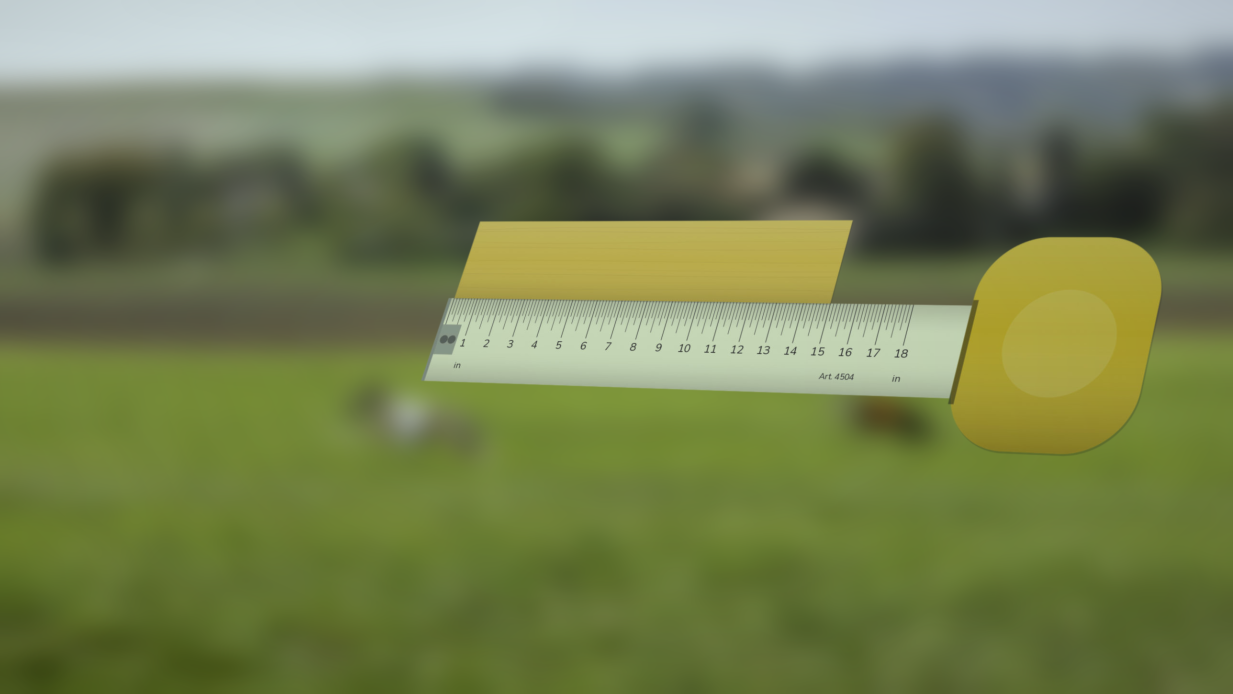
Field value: **15** in
